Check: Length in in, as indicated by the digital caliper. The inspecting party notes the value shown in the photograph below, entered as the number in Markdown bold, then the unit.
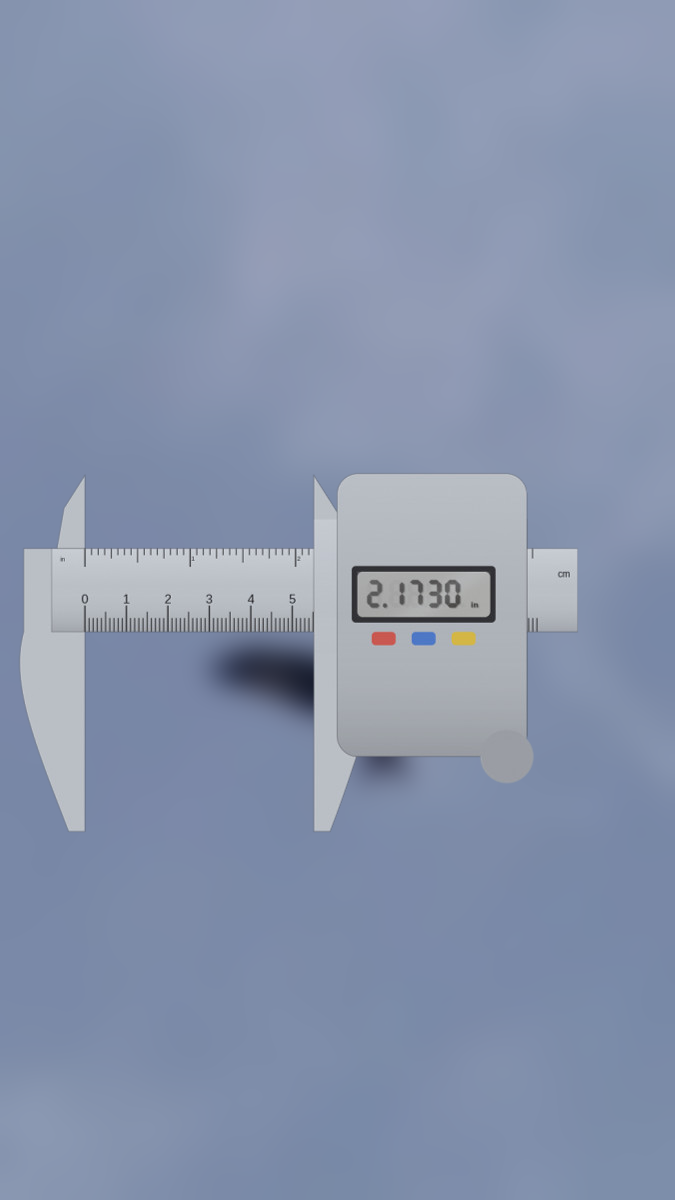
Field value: **2.1730** in
